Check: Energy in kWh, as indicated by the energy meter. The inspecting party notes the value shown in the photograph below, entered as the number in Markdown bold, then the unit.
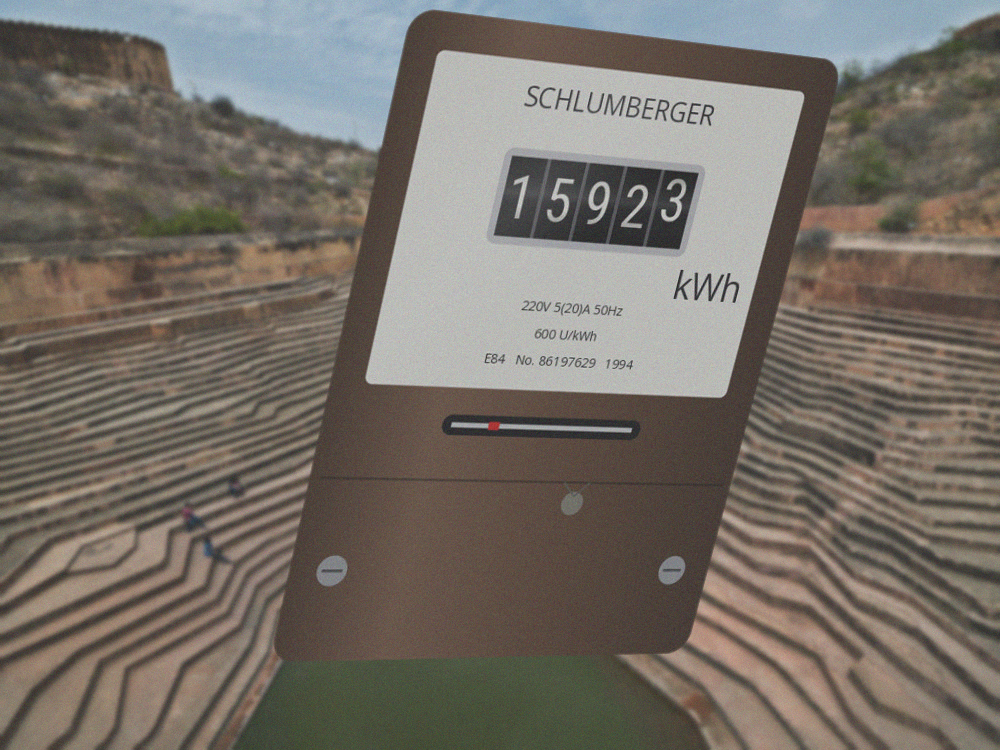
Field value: **15923** kWh
